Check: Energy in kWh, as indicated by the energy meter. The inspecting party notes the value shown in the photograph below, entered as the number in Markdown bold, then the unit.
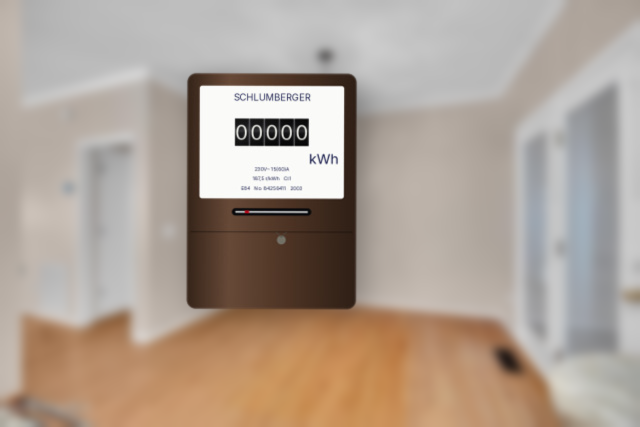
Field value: **0** kWh
